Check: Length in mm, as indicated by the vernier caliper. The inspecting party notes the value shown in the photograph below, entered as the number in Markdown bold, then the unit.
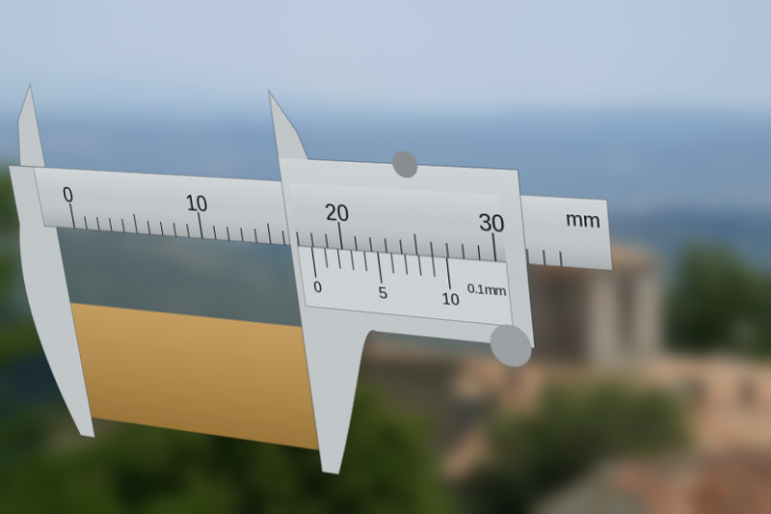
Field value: **17.9** mm
